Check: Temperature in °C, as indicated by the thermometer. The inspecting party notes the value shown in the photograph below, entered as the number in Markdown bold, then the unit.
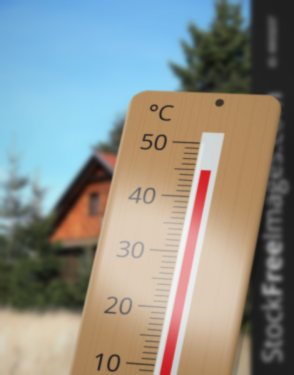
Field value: **45** °C
